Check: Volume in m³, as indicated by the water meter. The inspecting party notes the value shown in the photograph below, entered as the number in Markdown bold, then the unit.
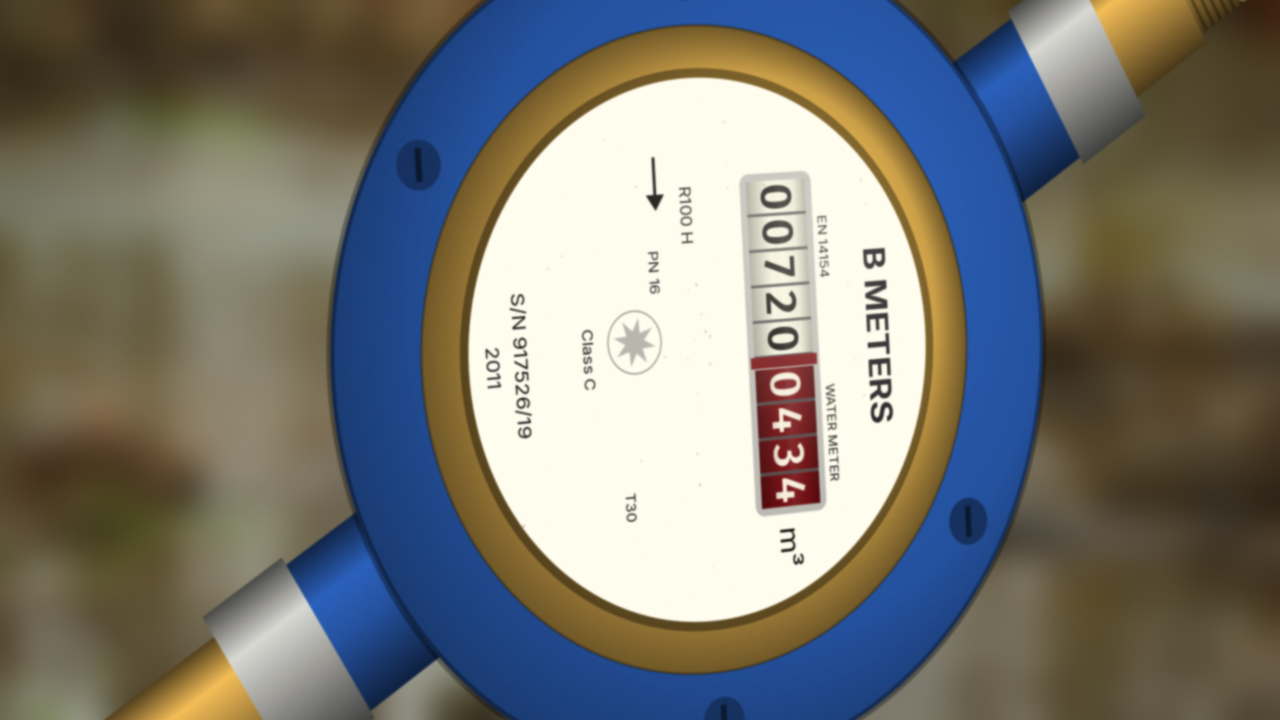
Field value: **720.0434** m³
